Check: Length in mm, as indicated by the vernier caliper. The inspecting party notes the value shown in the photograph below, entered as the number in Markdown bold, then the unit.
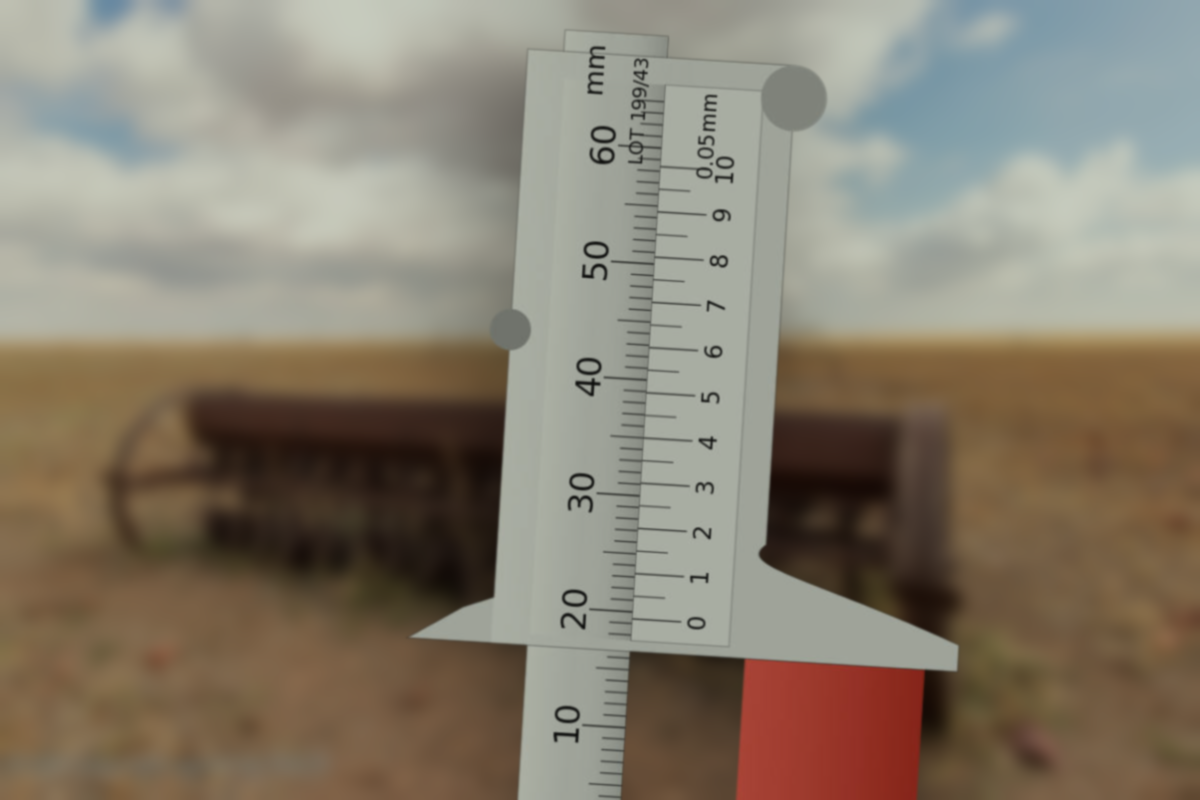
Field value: **19.4** mm
